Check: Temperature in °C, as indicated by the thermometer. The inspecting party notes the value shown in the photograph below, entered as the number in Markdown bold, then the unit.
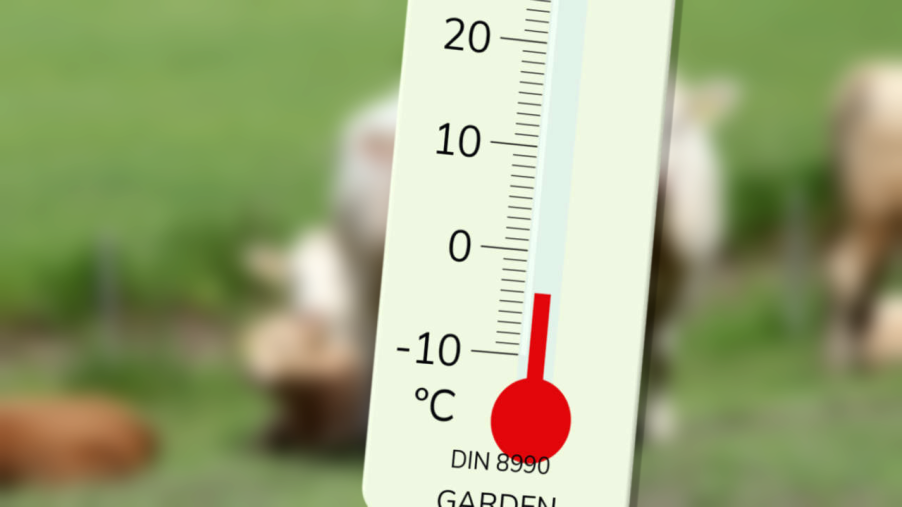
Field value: **-4** °C
